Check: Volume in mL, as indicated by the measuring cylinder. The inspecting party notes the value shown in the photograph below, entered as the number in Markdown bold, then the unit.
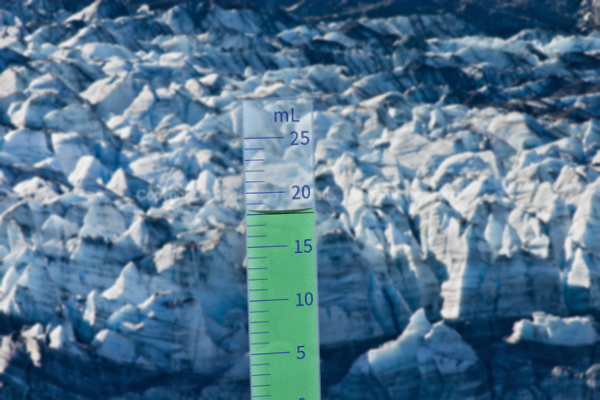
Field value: **18** mL
